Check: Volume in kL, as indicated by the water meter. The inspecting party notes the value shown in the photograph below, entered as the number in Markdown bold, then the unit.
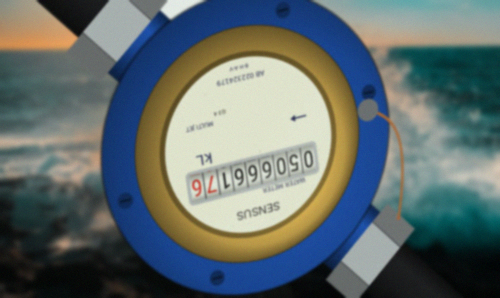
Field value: **506661.76** kL
